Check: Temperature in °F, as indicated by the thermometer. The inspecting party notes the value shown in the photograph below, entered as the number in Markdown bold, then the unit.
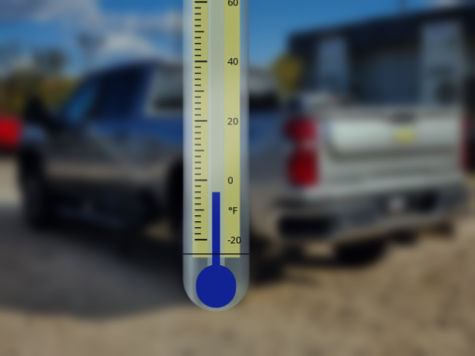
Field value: **-4** °F
